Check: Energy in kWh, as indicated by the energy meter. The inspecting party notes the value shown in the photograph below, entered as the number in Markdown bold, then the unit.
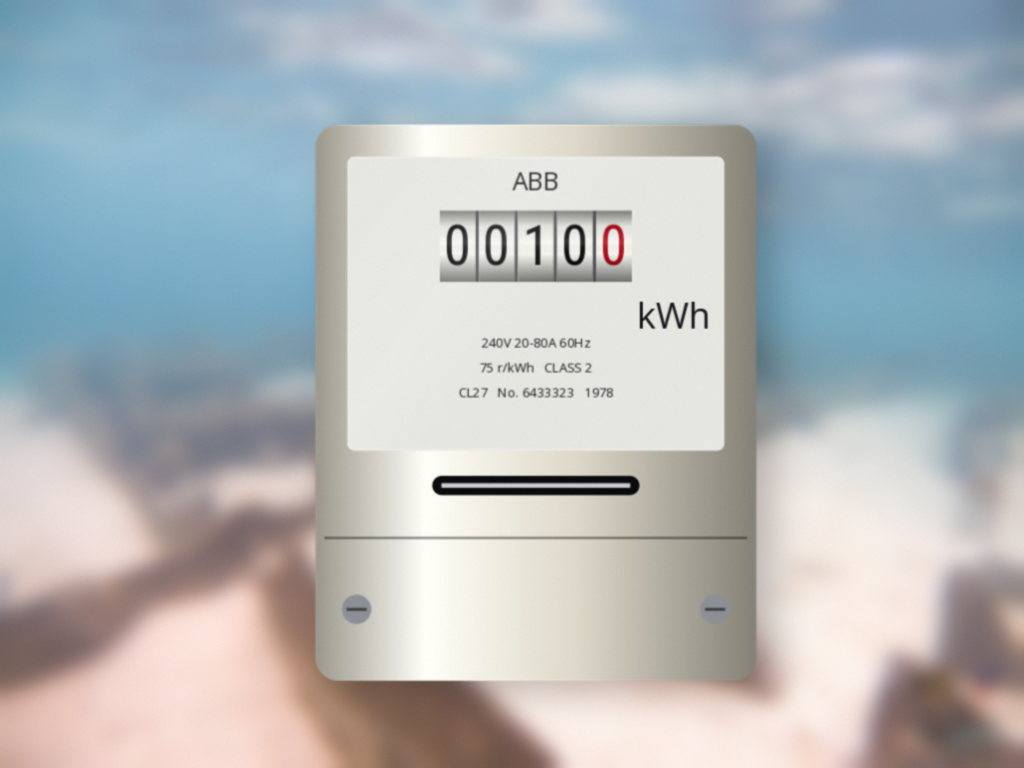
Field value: **10.0** kWh
